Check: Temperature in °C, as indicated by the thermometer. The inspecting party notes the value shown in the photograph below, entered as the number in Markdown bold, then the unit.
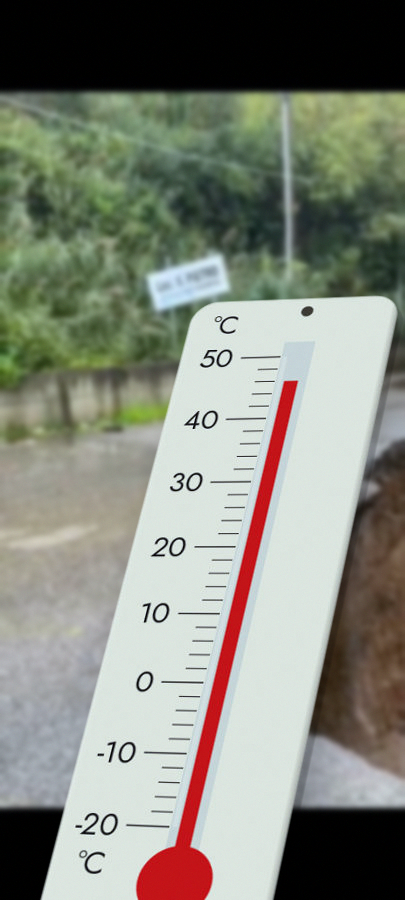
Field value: **46** °C
